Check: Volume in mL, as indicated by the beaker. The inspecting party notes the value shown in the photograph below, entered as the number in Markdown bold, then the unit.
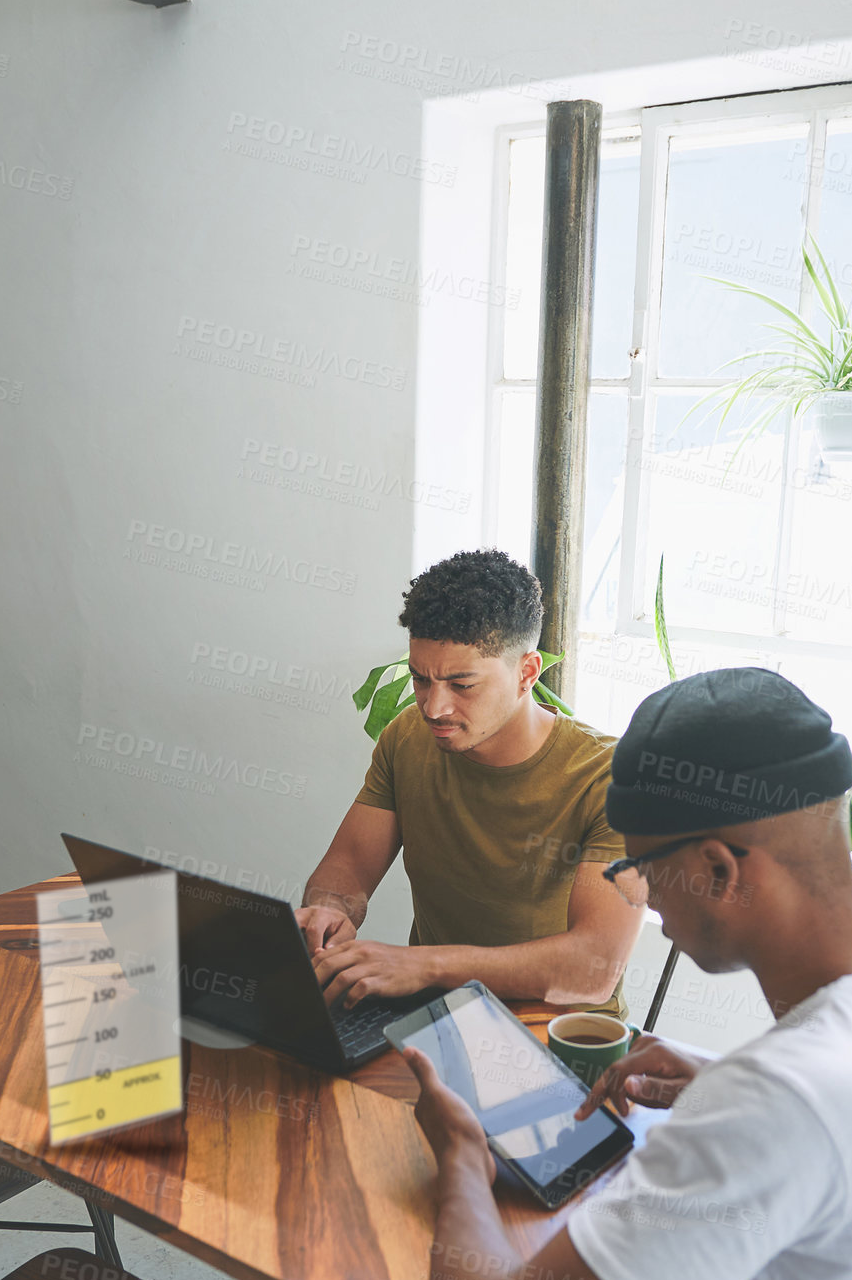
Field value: **50** mL
